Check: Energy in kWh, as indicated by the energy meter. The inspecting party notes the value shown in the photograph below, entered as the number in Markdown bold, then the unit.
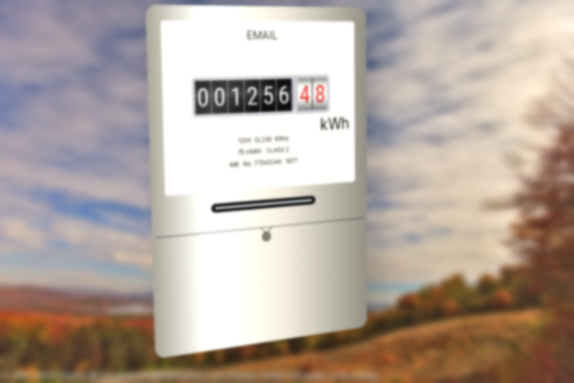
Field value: **1256.48** kWh
